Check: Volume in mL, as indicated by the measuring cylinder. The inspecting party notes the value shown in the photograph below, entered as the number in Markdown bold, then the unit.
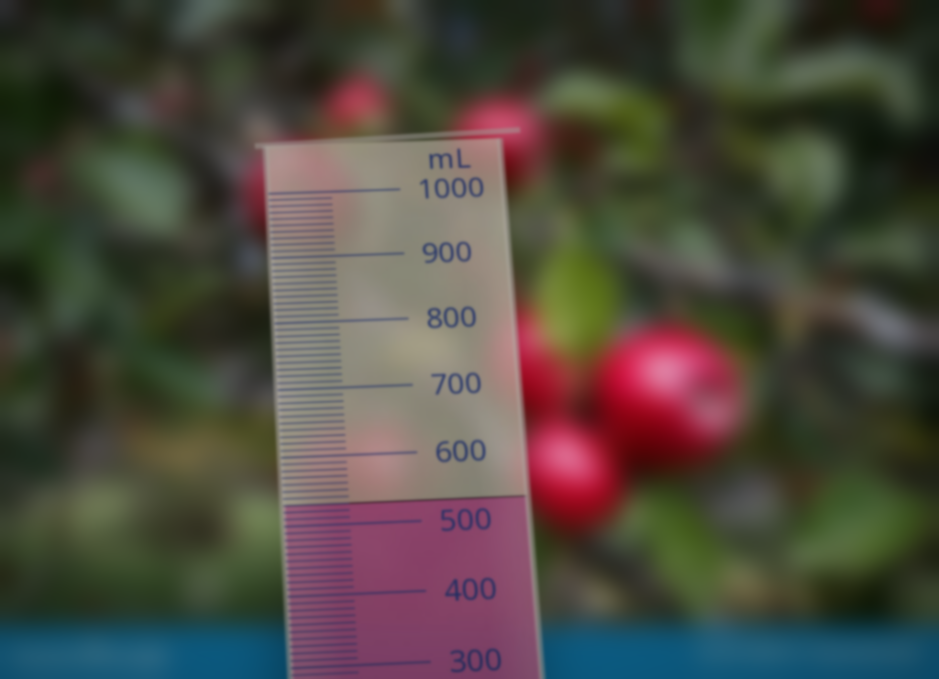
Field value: **530** mL
